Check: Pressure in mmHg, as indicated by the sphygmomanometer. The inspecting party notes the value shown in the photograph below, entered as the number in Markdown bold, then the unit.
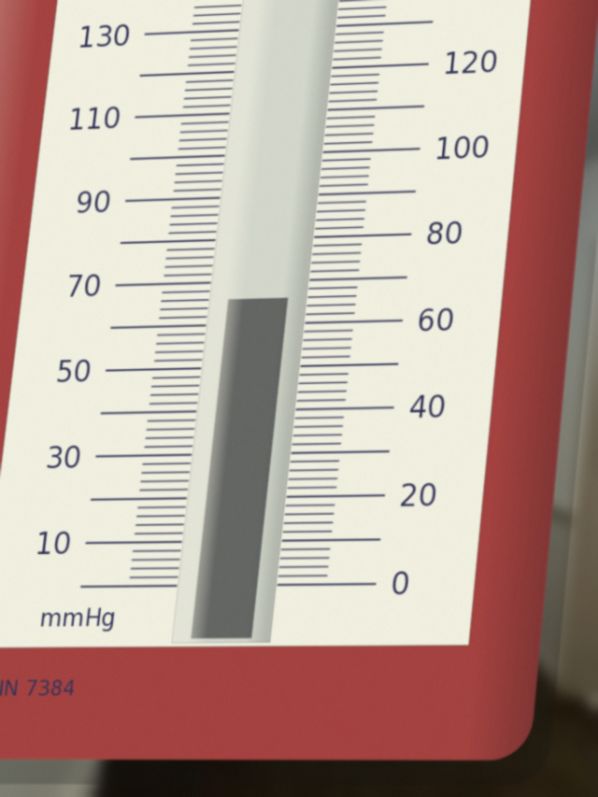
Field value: **66** mmHg
